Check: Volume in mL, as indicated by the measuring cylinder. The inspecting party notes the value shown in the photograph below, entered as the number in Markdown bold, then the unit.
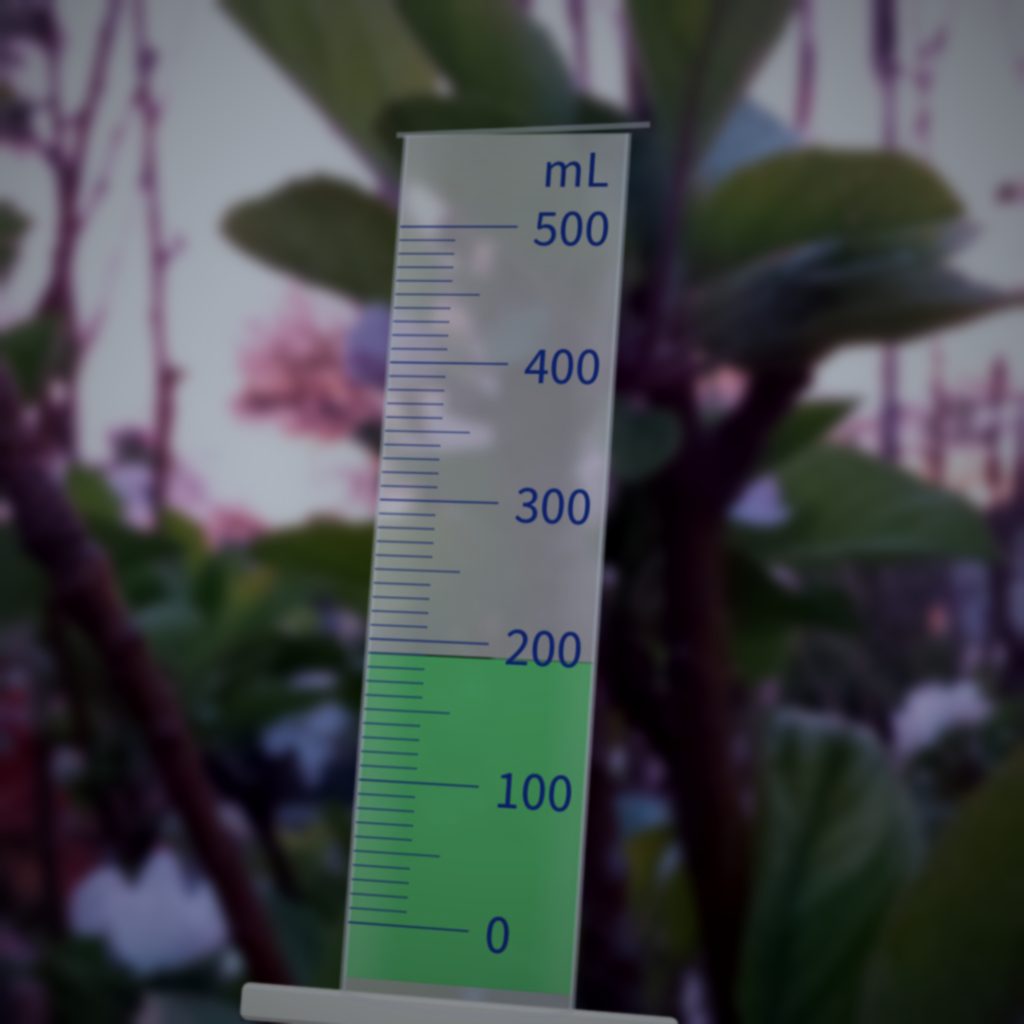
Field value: **190** mL
